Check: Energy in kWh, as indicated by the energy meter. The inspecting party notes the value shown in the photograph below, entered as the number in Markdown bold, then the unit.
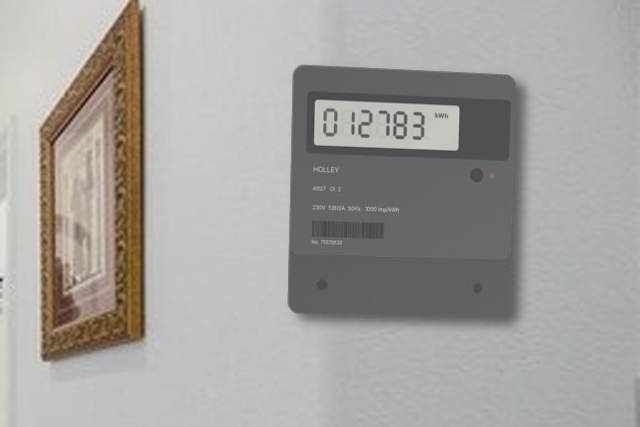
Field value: **12783** kWh
